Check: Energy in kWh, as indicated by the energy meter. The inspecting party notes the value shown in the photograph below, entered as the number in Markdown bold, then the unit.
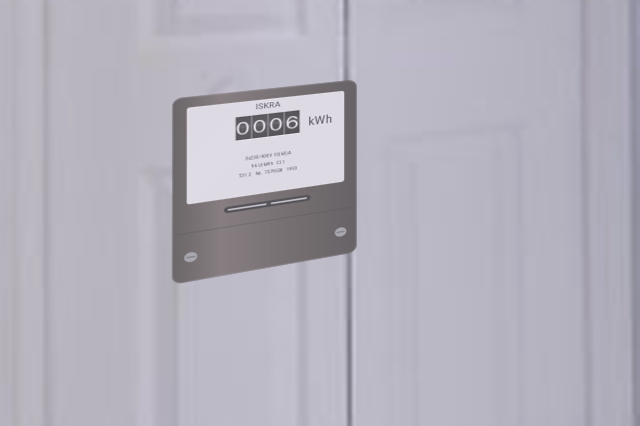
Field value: **6** kWh
